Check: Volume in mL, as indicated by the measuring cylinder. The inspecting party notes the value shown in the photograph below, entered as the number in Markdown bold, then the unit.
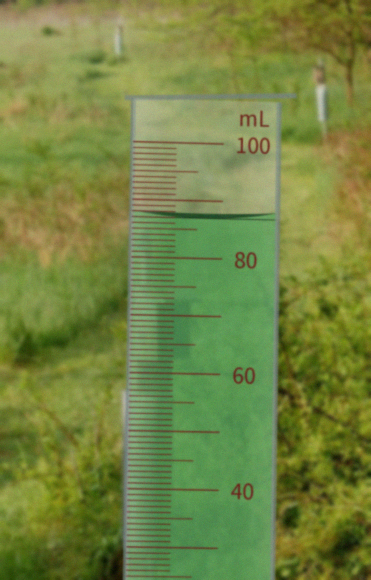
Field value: **87** mL
